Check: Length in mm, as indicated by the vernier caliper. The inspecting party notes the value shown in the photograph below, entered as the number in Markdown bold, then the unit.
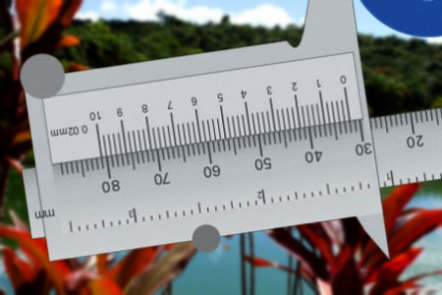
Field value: **32.0** mm
